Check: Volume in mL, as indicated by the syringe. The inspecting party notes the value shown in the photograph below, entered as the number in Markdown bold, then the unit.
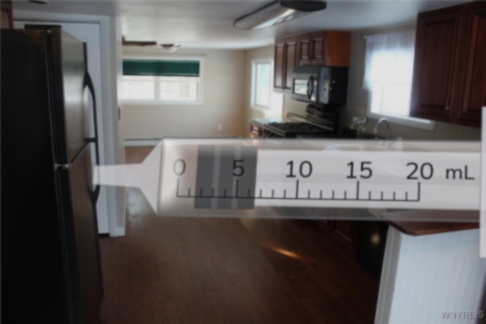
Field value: **1.5** mL
